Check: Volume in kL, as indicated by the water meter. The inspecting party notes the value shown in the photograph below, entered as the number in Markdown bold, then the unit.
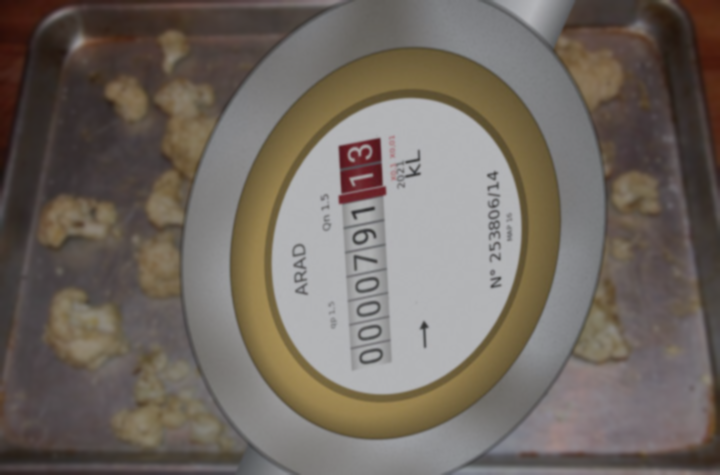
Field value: **791.13** kL
